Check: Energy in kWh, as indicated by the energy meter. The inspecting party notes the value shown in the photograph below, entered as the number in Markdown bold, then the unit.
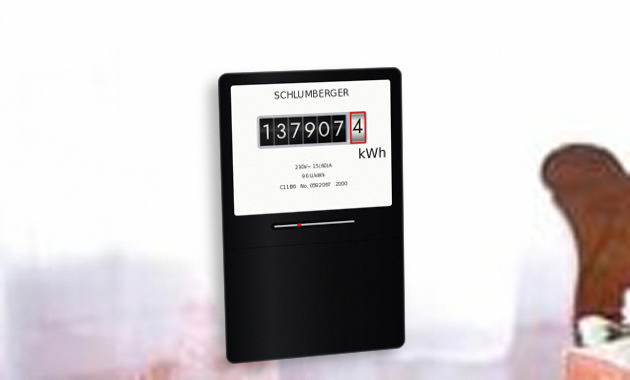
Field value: **137907.4** kWh
